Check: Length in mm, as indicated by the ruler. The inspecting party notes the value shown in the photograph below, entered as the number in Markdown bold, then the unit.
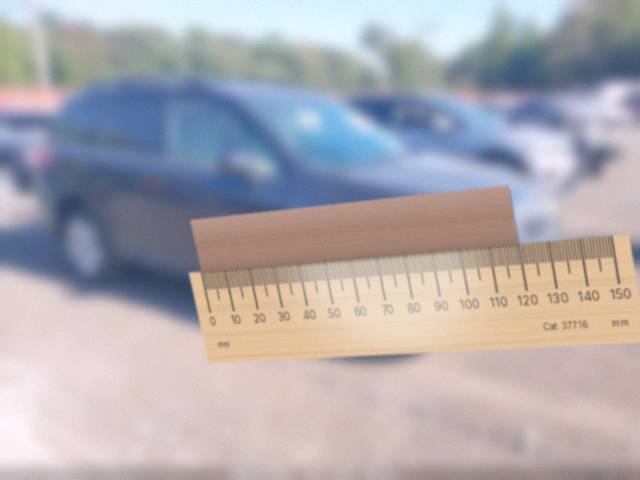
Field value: **120** mm
